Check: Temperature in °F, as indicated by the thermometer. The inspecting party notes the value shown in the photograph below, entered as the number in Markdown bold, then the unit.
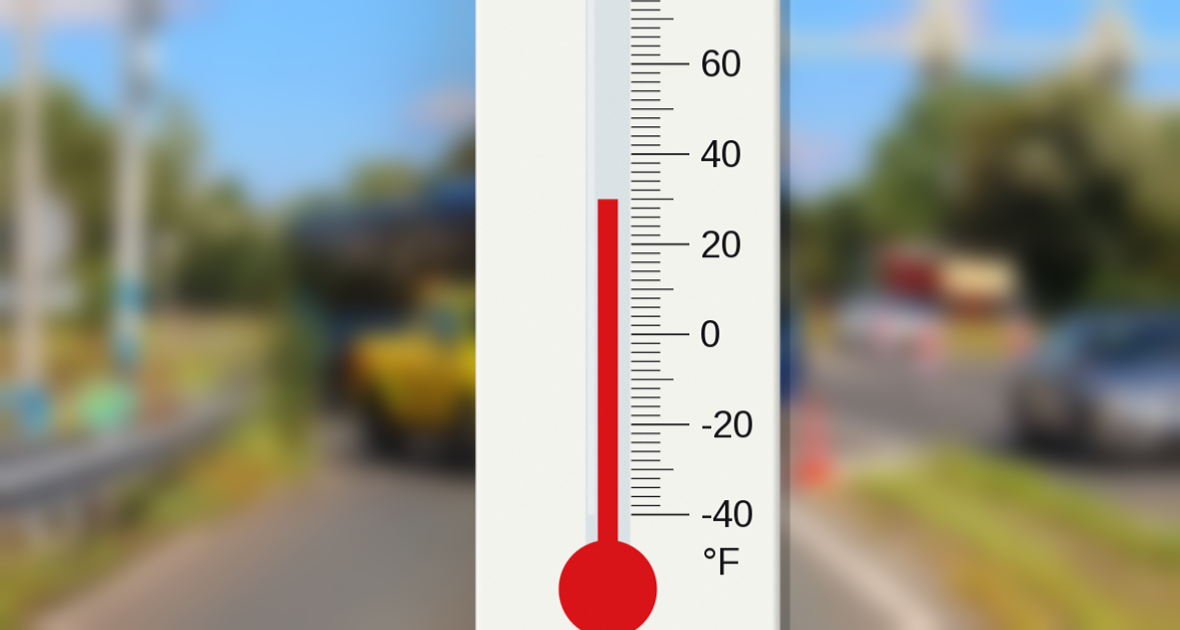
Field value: **30** °F
